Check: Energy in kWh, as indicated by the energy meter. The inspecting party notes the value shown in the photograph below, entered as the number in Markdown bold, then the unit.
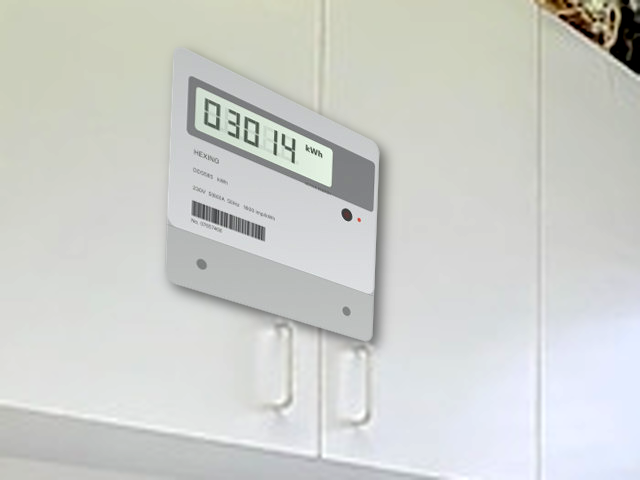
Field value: **3014** kWh
